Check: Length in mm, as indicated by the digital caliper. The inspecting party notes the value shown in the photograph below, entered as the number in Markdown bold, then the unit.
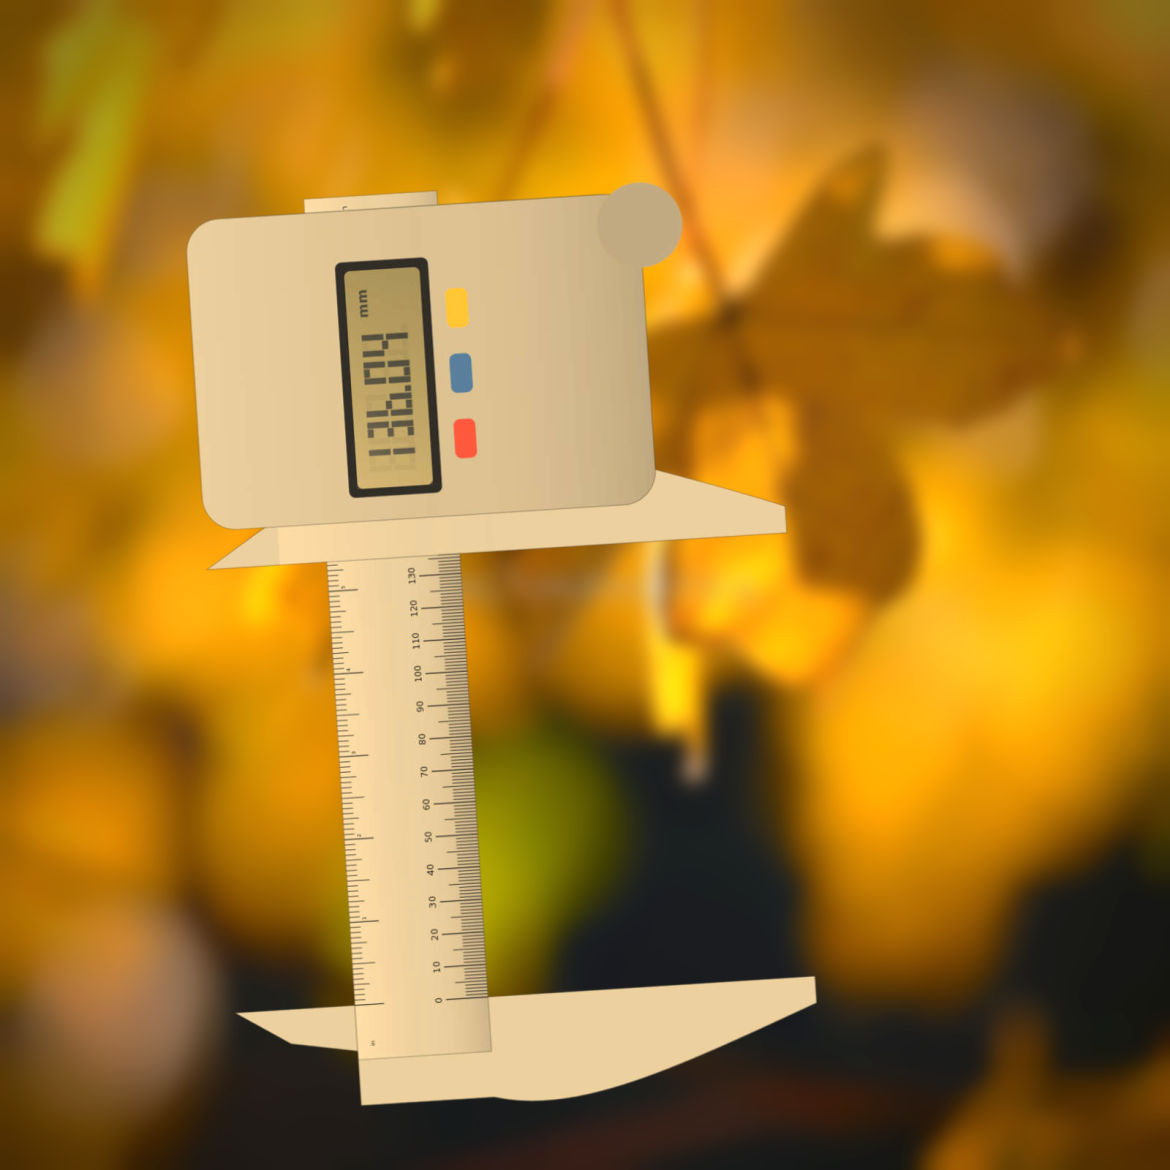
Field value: **136.04** mm
